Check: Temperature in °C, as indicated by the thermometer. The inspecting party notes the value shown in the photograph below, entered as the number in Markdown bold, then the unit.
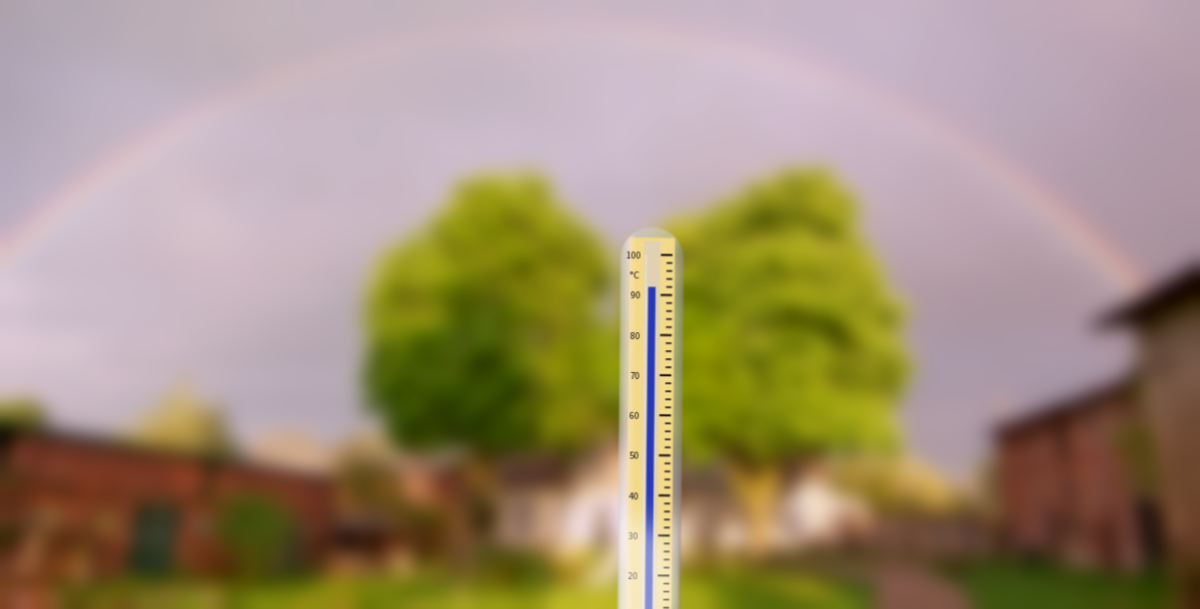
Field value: **92** °C
